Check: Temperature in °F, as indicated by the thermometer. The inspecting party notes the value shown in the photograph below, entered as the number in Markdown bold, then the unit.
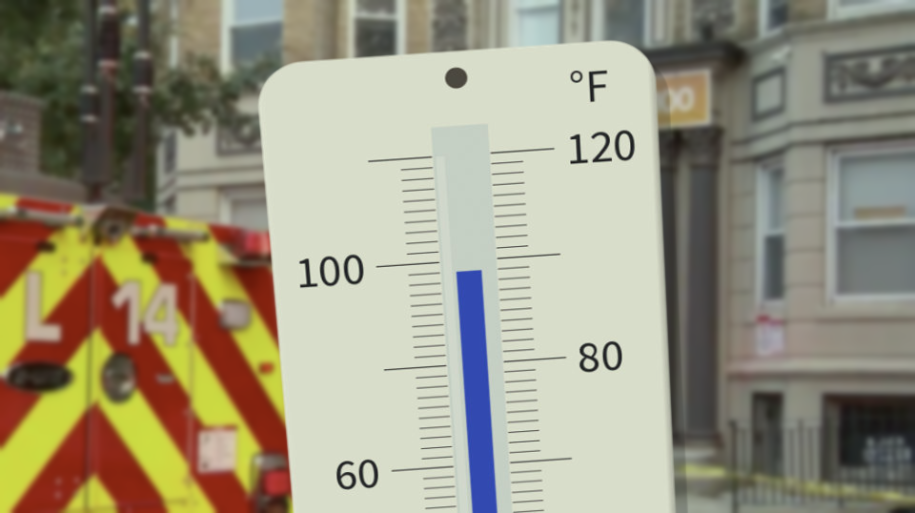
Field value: **98** °F
